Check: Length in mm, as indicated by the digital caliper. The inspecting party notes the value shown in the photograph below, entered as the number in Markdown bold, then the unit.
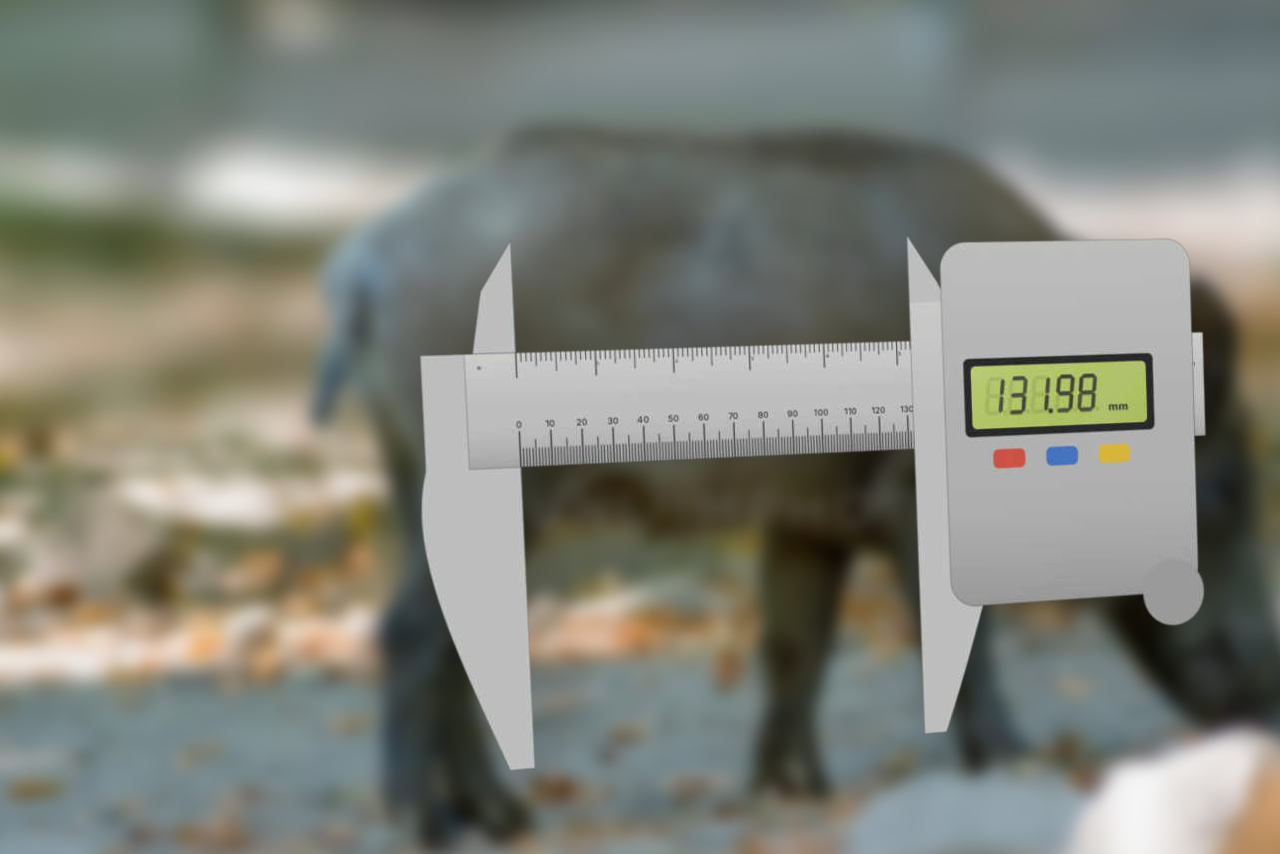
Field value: **131.98** mm
